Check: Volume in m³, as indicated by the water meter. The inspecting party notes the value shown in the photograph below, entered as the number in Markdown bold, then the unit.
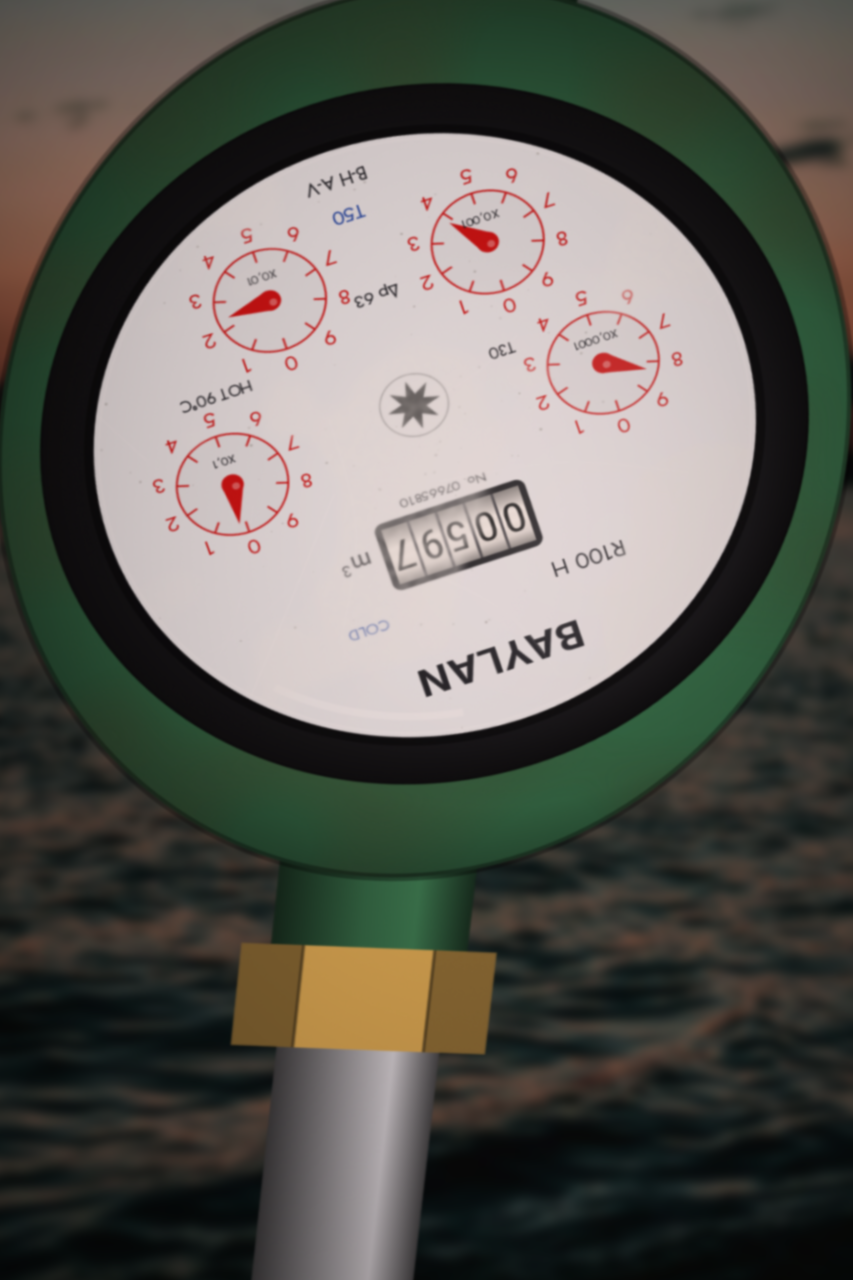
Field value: **597.0238** m³
